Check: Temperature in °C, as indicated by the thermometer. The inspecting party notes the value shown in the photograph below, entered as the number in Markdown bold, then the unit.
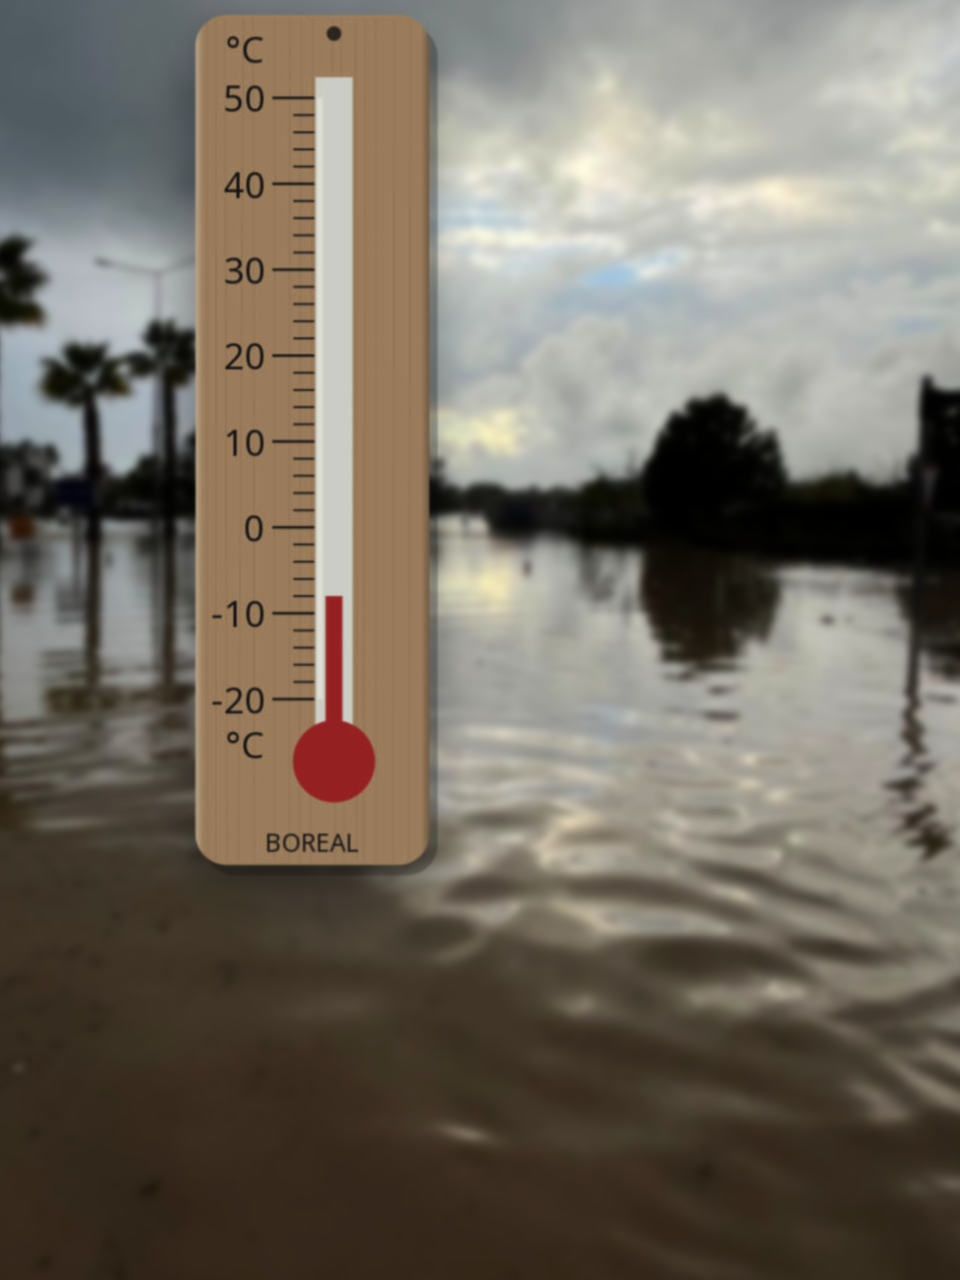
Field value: **-8** °C
